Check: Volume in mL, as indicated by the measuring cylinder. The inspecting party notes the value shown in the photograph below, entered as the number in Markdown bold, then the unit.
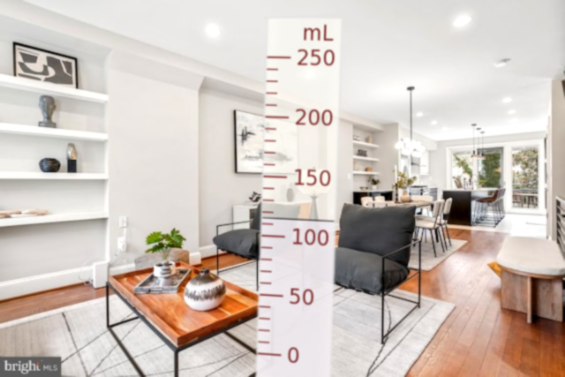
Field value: **115** mL
